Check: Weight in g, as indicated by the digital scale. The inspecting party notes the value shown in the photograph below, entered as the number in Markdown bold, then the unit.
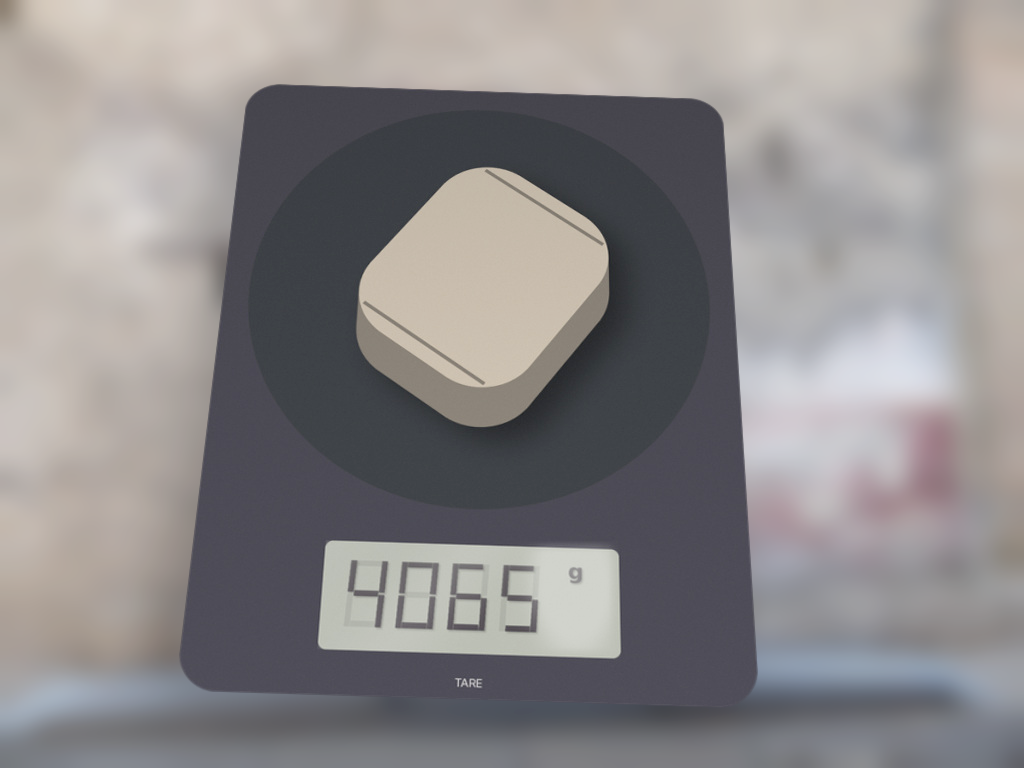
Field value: **4065** g
